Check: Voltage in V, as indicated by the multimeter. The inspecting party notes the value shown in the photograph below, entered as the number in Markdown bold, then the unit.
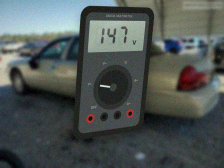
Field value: **147** V
